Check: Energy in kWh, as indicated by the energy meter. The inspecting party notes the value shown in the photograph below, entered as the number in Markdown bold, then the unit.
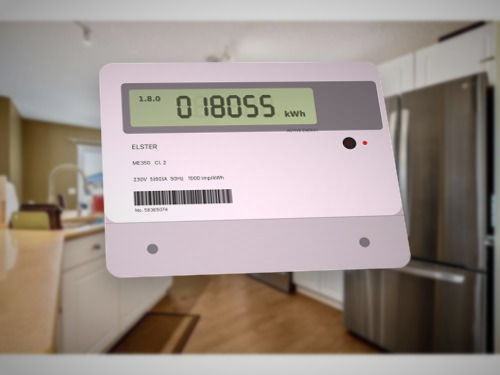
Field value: **18055** kWh
